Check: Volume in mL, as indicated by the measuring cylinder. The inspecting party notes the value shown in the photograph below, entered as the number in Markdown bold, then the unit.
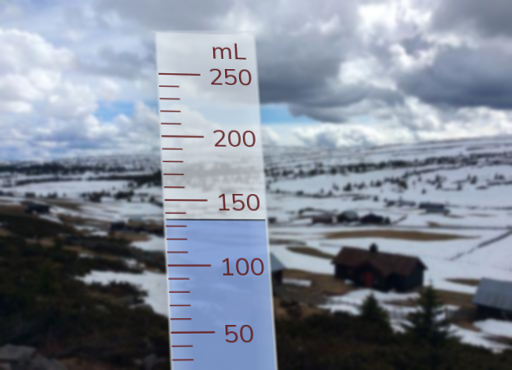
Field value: **135** mL
